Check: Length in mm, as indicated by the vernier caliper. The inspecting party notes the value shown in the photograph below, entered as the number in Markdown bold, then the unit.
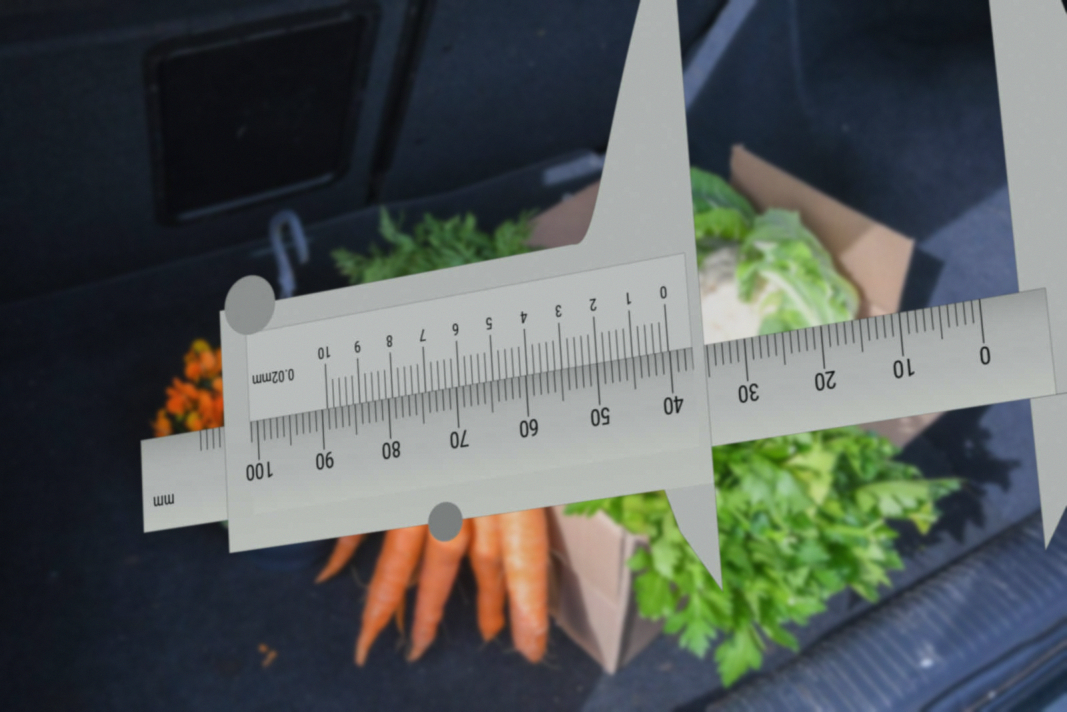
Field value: **40.2** mm
